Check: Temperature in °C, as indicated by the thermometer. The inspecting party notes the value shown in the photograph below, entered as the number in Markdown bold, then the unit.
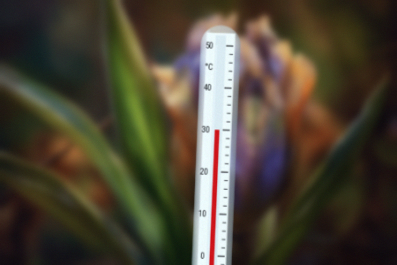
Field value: **30** °C
